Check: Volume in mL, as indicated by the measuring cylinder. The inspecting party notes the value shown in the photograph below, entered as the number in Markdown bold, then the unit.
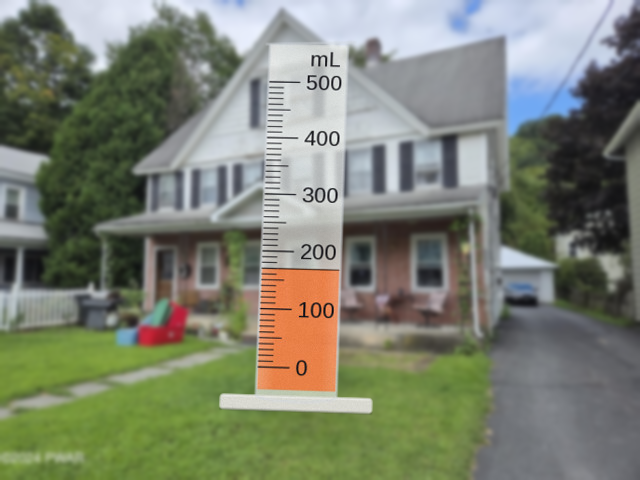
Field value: **170** mL
